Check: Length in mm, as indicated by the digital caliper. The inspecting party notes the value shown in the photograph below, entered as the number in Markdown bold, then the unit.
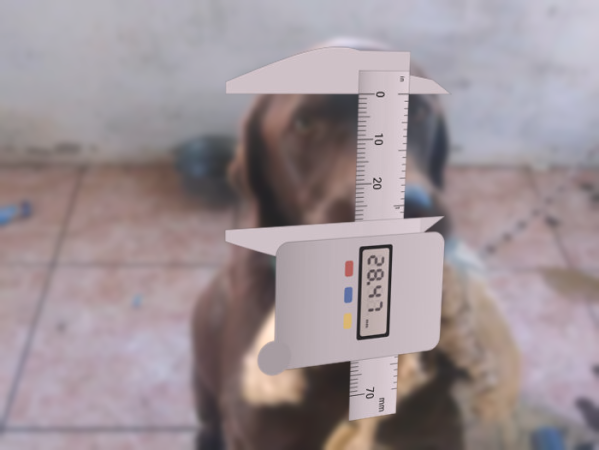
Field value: **28.47** mm
